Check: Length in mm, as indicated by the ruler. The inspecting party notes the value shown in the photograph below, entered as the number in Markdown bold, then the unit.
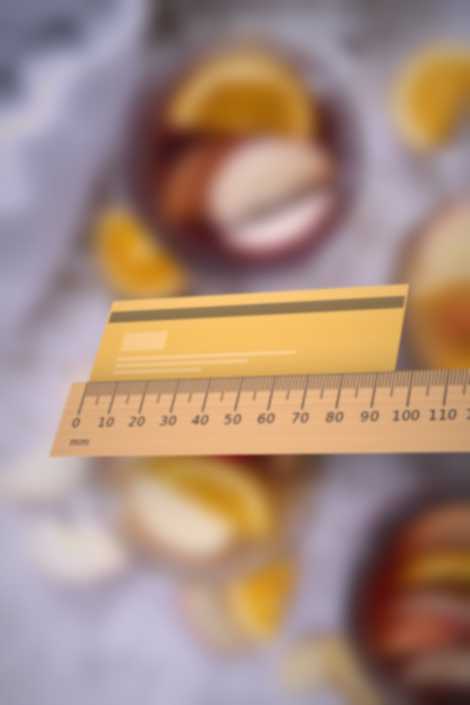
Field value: **95** mm
